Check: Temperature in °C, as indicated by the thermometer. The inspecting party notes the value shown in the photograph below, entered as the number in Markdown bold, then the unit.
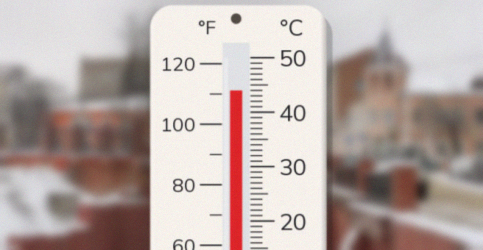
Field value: **44** °C
